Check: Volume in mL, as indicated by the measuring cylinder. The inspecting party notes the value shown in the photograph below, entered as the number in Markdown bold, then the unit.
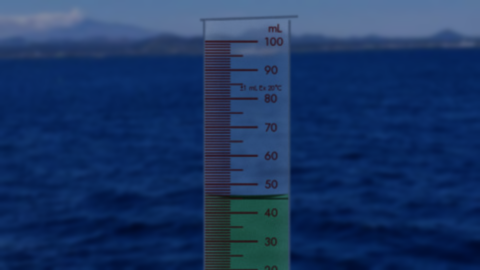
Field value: **45** mL
